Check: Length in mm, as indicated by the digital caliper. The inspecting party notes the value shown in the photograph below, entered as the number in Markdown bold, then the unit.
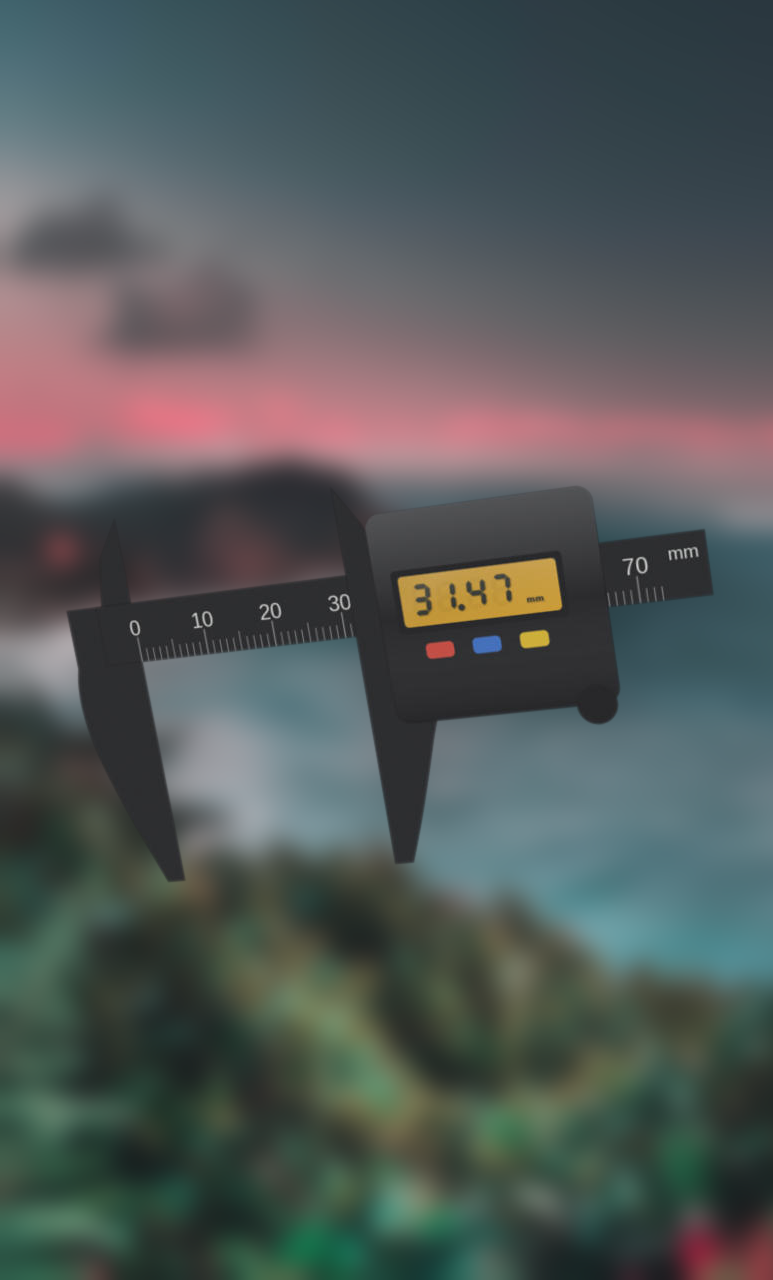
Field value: **31.47** mm
